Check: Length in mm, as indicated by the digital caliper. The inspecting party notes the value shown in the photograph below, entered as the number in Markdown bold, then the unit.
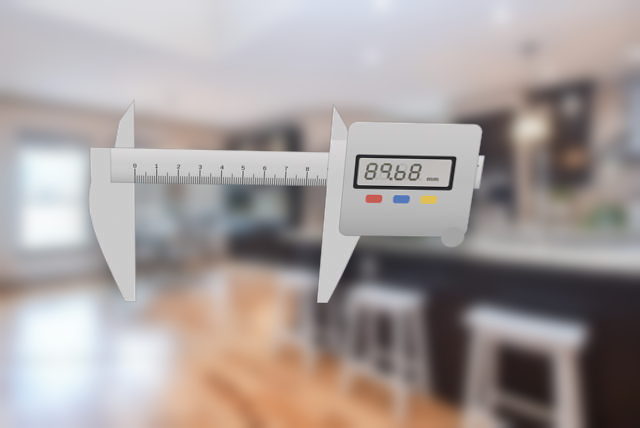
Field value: **89.68** mm
